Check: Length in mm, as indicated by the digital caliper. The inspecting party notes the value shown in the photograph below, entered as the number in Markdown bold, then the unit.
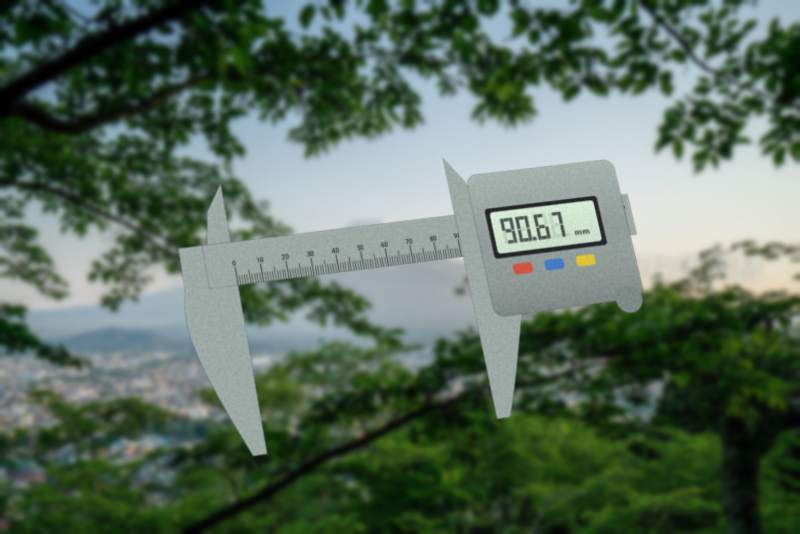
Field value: **90.67** mm
